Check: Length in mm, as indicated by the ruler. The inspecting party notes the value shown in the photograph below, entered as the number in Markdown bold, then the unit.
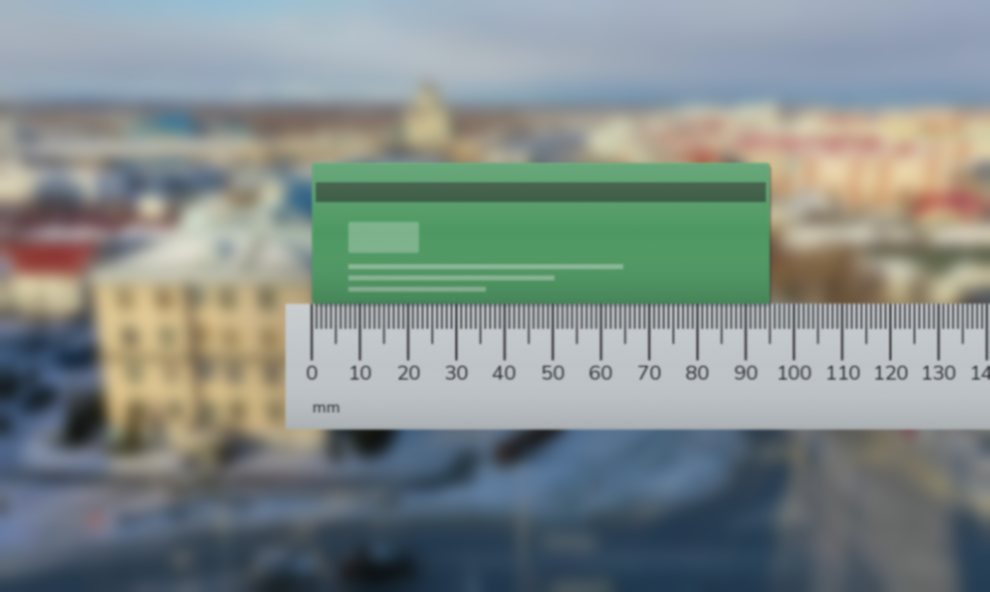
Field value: **95** mm
